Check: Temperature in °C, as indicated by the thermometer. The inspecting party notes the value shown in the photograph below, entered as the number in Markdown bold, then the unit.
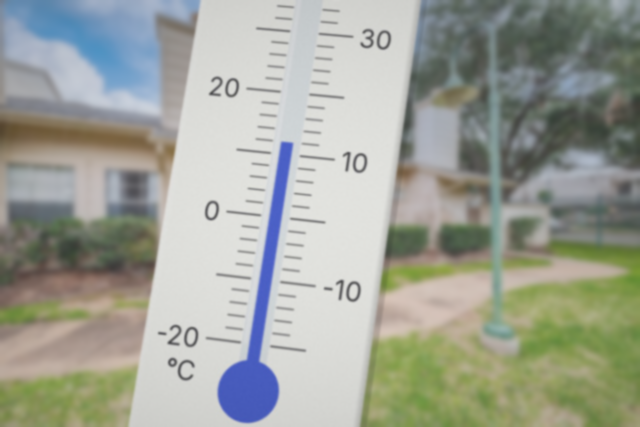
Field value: **12** °C
